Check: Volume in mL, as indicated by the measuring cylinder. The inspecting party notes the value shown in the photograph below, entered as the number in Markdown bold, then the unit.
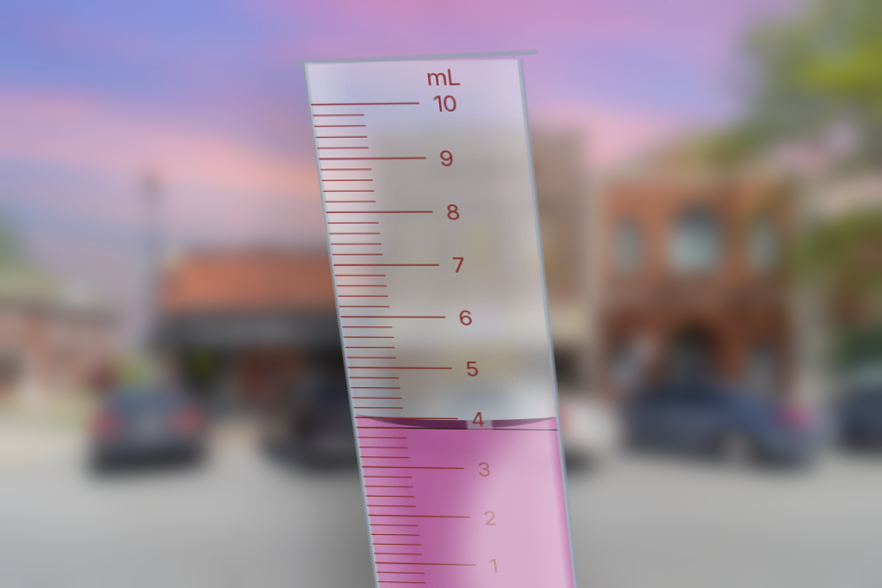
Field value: **3.8** mL
